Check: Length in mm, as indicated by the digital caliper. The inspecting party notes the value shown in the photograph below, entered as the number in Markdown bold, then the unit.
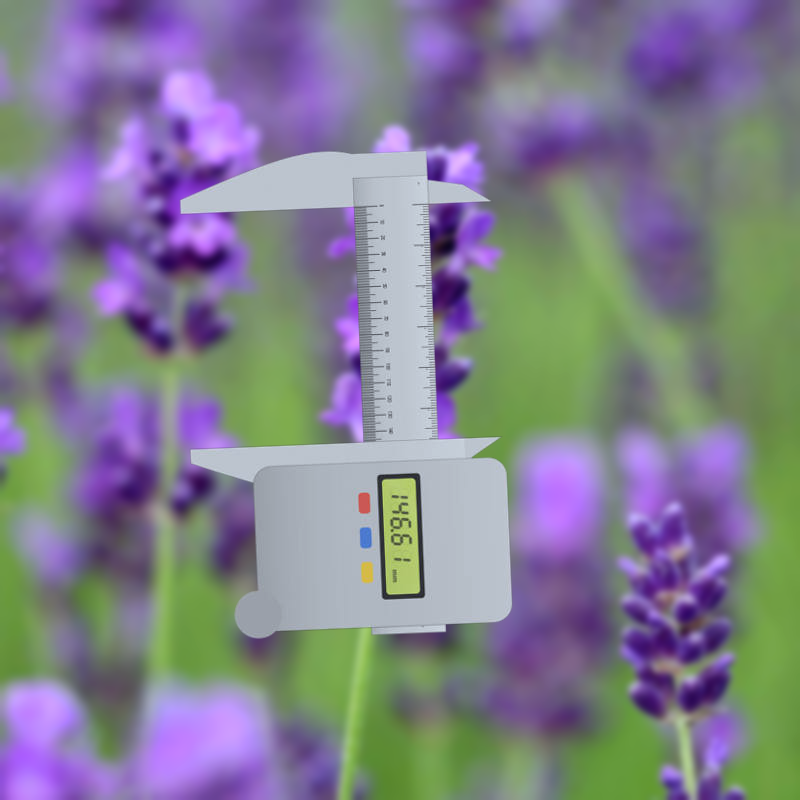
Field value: **146.61** mm
